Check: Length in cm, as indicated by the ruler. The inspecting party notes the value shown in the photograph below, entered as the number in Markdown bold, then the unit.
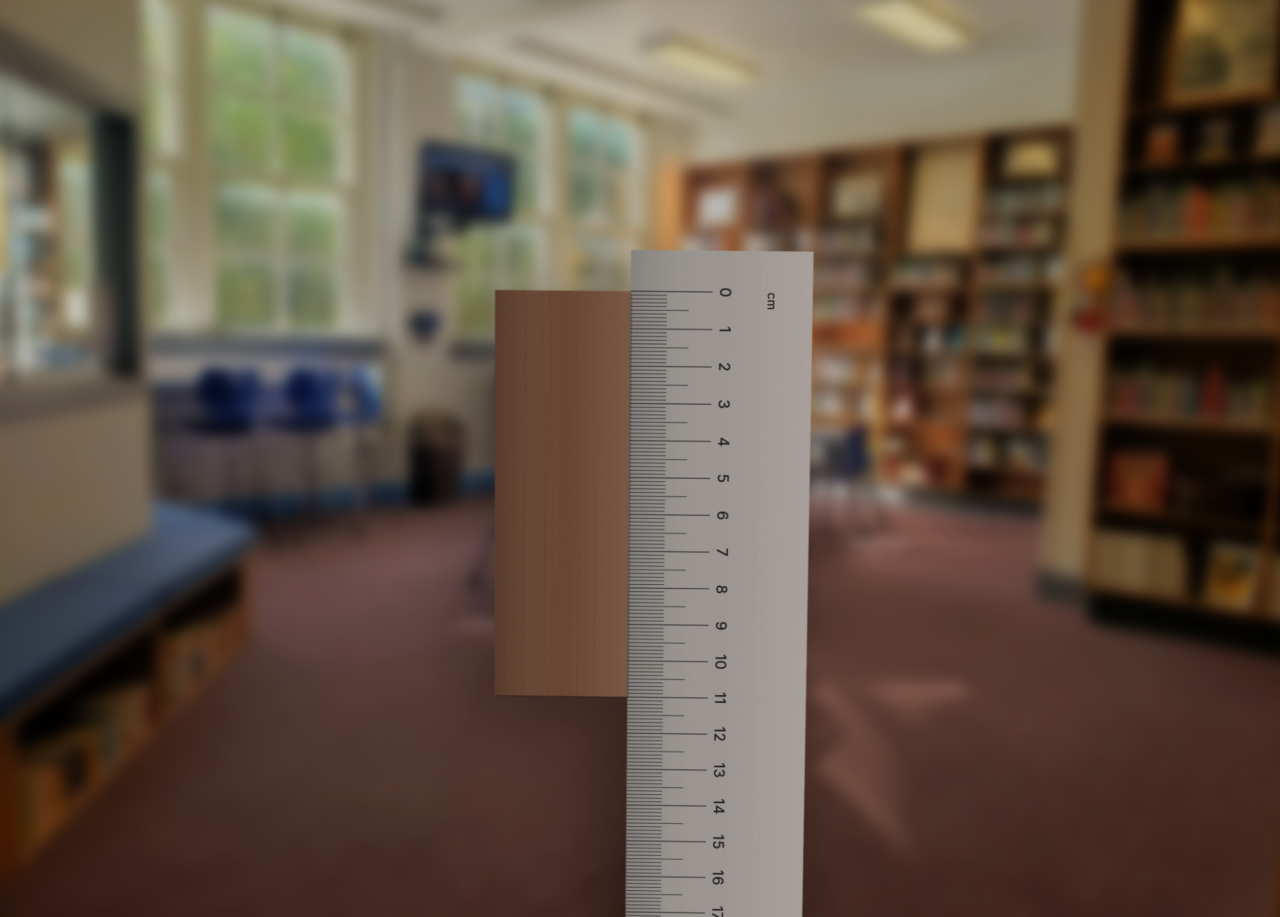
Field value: **11** cm
